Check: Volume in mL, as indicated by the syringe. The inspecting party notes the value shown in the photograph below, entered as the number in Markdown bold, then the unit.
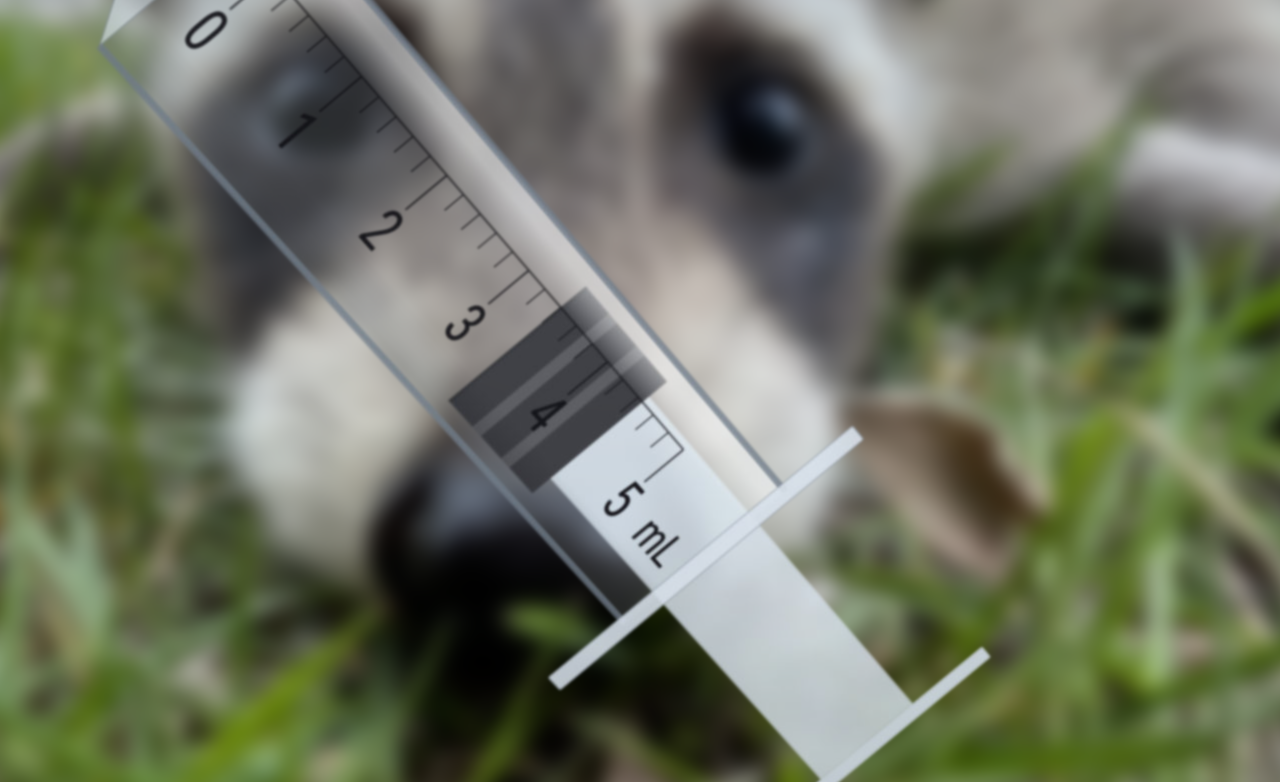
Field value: **3.4** mL
